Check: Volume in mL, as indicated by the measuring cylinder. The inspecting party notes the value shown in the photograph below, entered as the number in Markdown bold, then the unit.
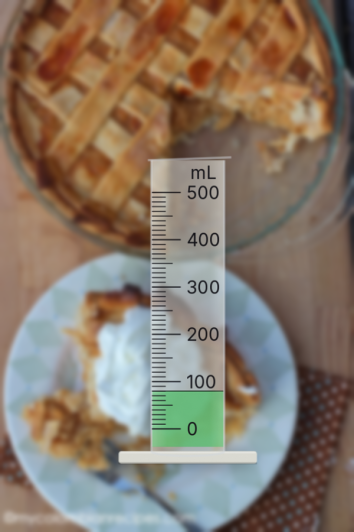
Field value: **80** mL
